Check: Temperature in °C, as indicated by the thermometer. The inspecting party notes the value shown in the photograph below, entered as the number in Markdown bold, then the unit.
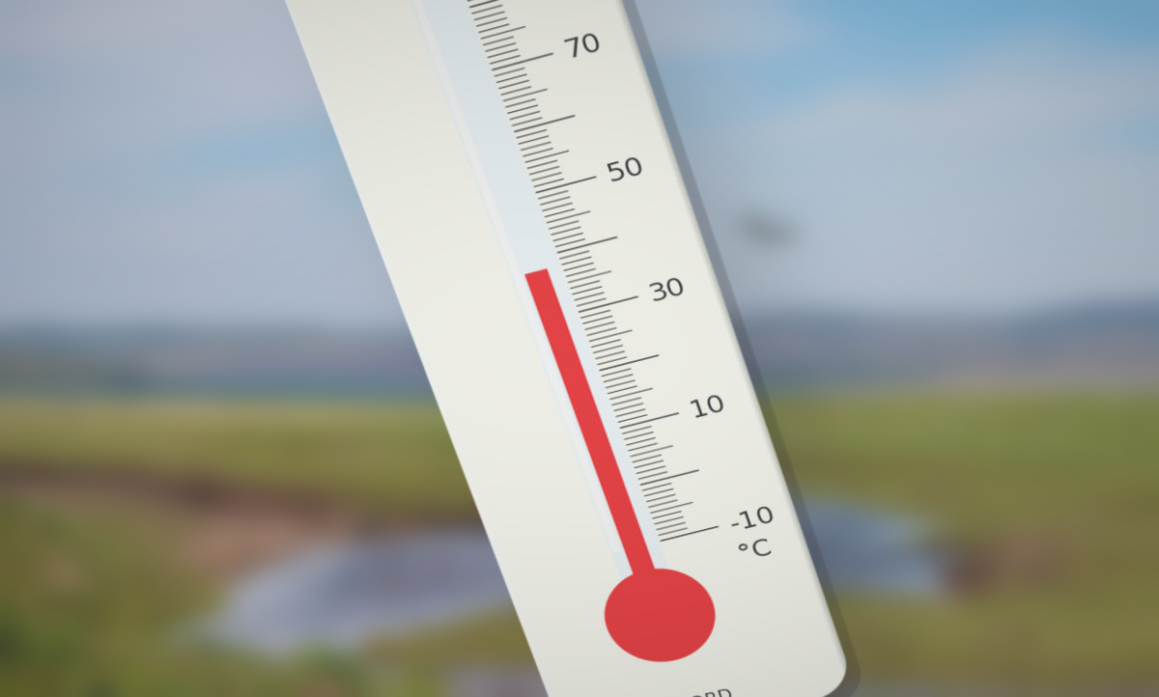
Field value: **38** °C
